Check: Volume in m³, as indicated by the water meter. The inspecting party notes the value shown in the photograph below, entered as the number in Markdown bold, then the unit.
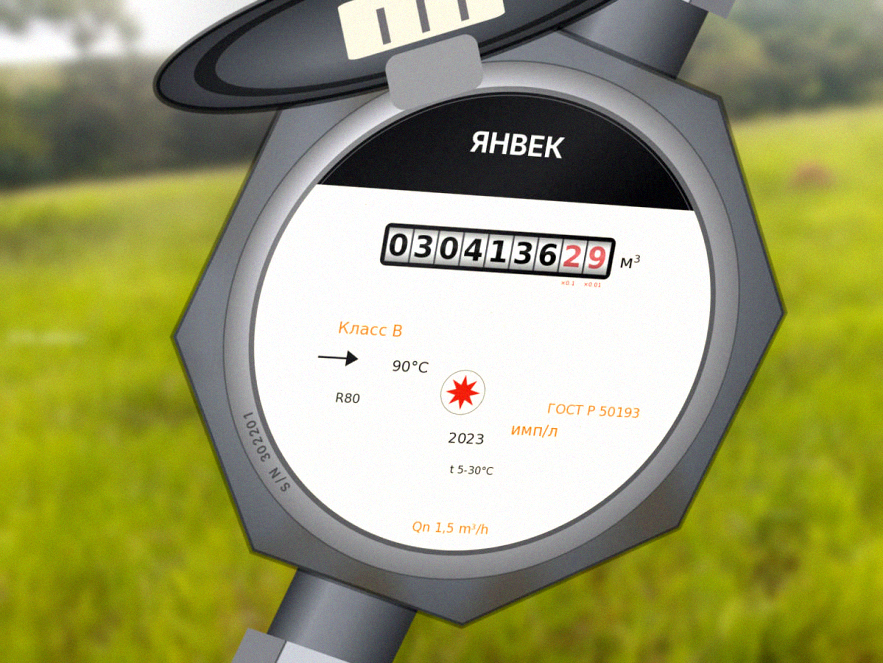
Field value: **304136.29** m³
